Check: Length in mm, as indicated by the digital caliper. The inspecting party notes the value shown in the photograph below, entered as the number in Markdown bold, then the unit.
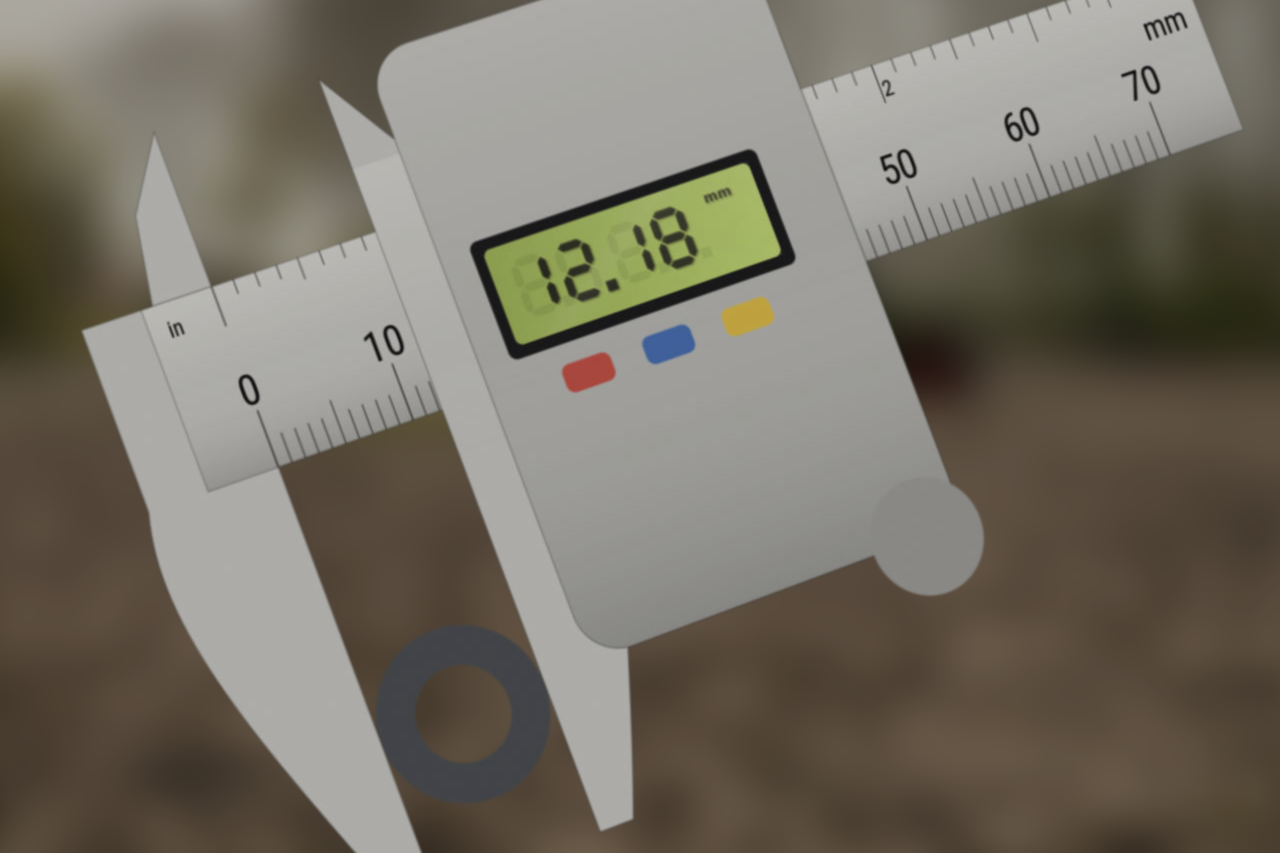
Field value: **12.18** mm
